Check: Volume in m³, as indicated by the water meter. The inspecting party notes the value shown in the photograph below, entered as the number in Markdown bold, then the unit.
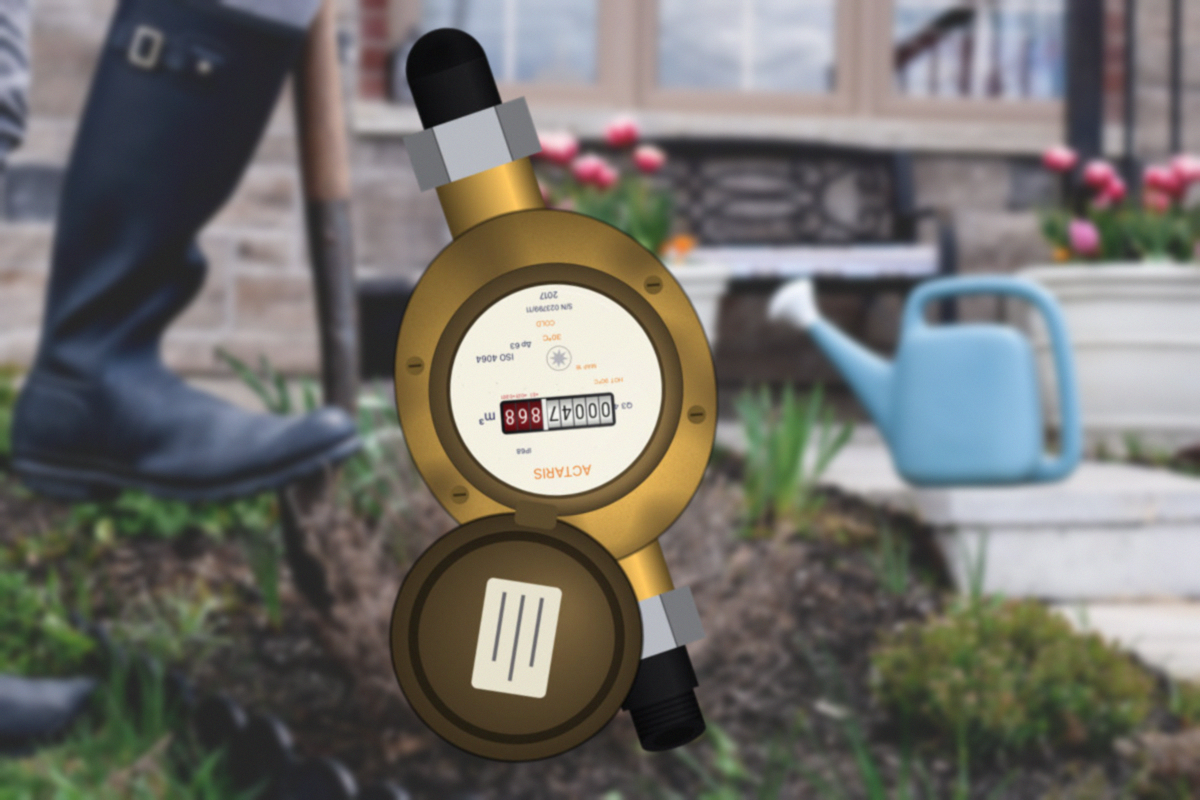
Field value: **47.868** m³
